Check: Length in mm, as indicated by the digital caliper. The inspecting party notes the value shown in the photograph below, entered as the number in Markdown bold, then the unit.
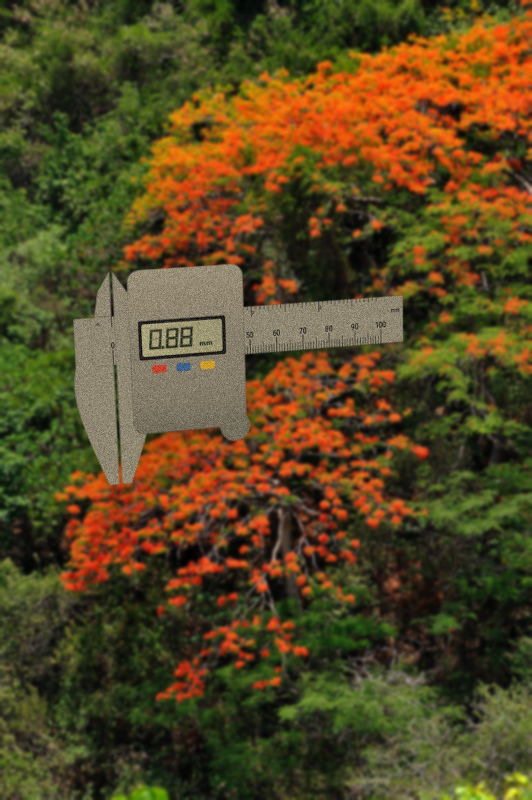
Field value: **0.88** mm
